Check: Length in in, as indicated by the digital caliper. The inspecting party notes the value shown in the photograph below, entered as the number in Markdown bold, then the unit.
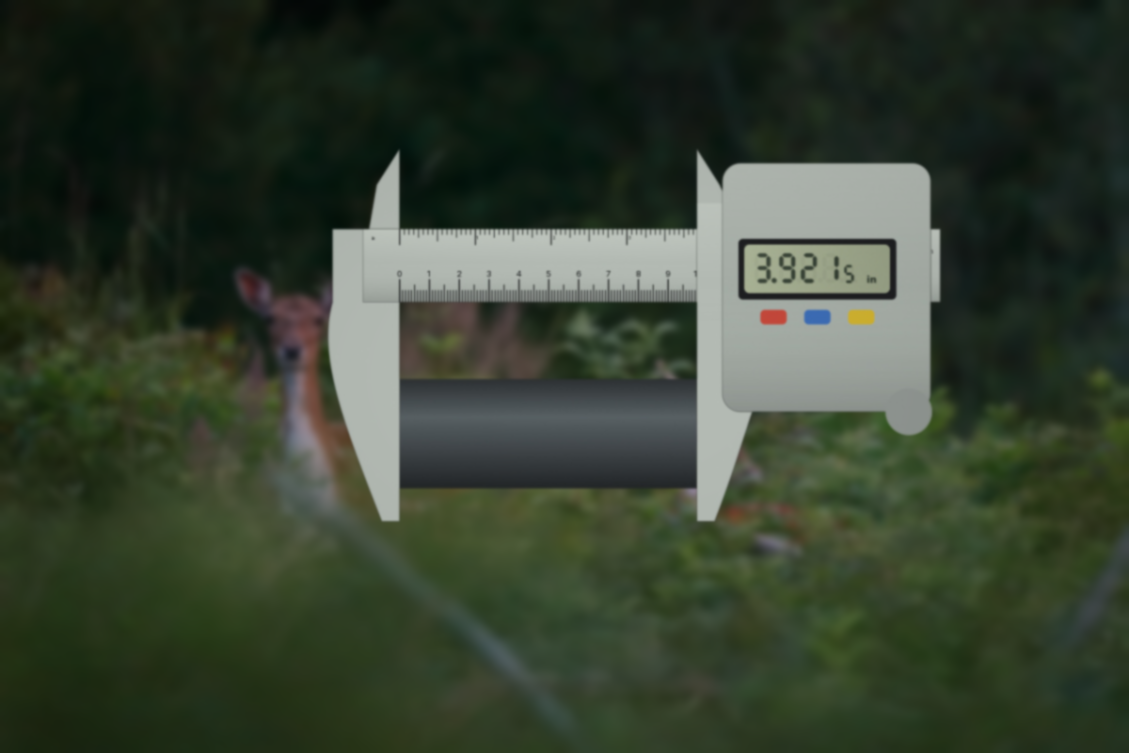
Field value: **3.9215** in
